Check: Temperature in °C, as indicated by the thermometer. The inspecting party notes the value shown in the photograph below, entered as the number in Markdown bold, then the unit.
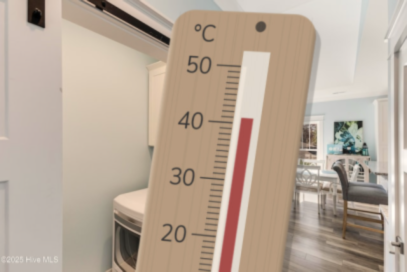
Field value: **41** °C
